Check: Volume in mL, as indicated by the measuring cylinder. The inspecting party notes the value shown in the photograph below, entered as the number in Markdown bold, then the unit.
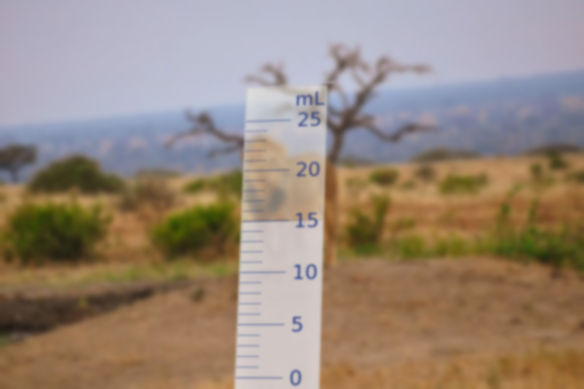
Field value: **15** mL
